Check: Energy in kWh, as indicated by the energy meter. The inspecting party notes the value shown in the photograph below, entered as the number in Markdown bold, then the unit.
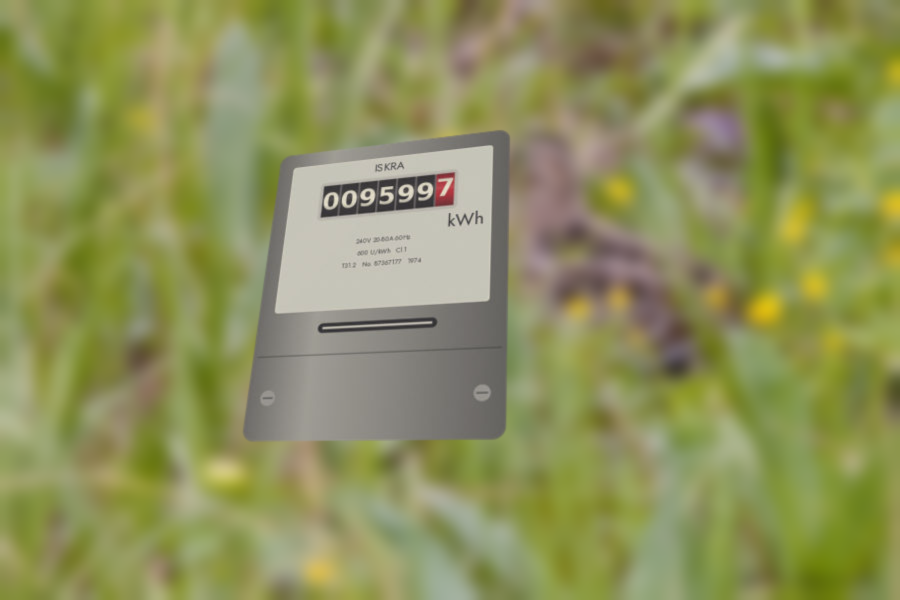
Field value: **9599.7** kWh
